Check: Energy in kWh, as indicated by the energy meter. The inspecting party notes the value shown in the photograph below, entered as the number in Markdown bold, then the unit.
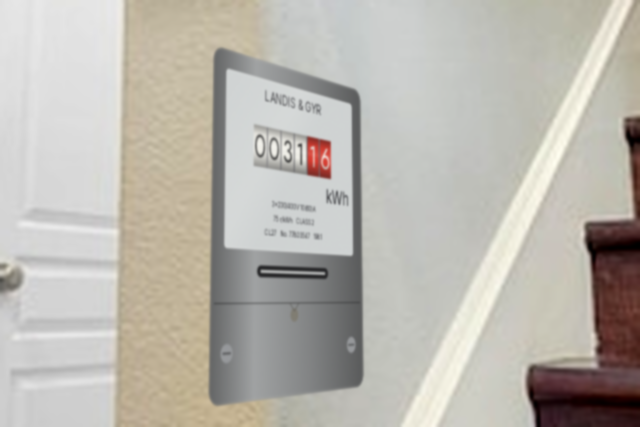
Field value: **31.16** kWh
